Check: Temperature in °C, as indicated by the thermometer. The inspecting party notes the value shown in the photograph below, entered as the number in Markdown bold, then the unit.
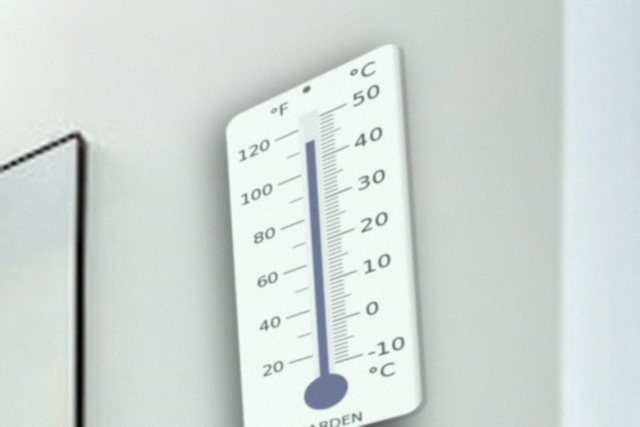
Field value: **45** °C
